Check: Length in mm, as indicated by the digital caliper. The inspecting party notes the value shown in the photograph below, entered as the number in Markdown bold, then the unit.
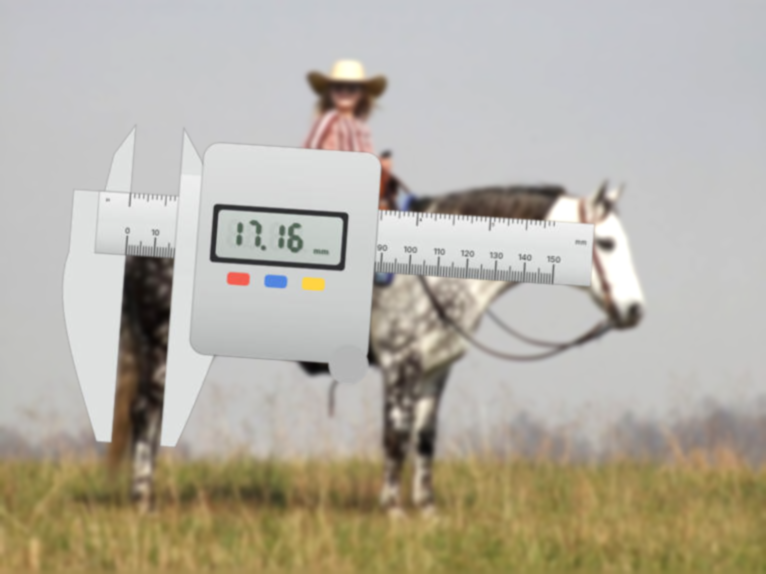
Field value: **17.16** mm
